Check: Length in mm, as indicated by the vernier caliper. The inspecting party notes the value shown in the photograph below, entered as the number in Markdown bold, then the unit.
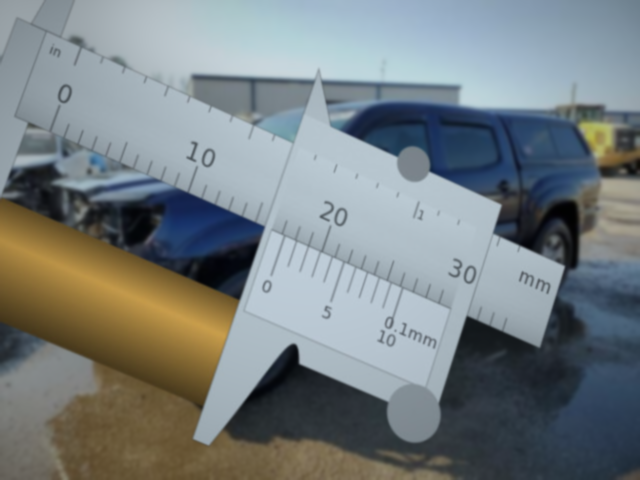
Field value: **17.2** mm
